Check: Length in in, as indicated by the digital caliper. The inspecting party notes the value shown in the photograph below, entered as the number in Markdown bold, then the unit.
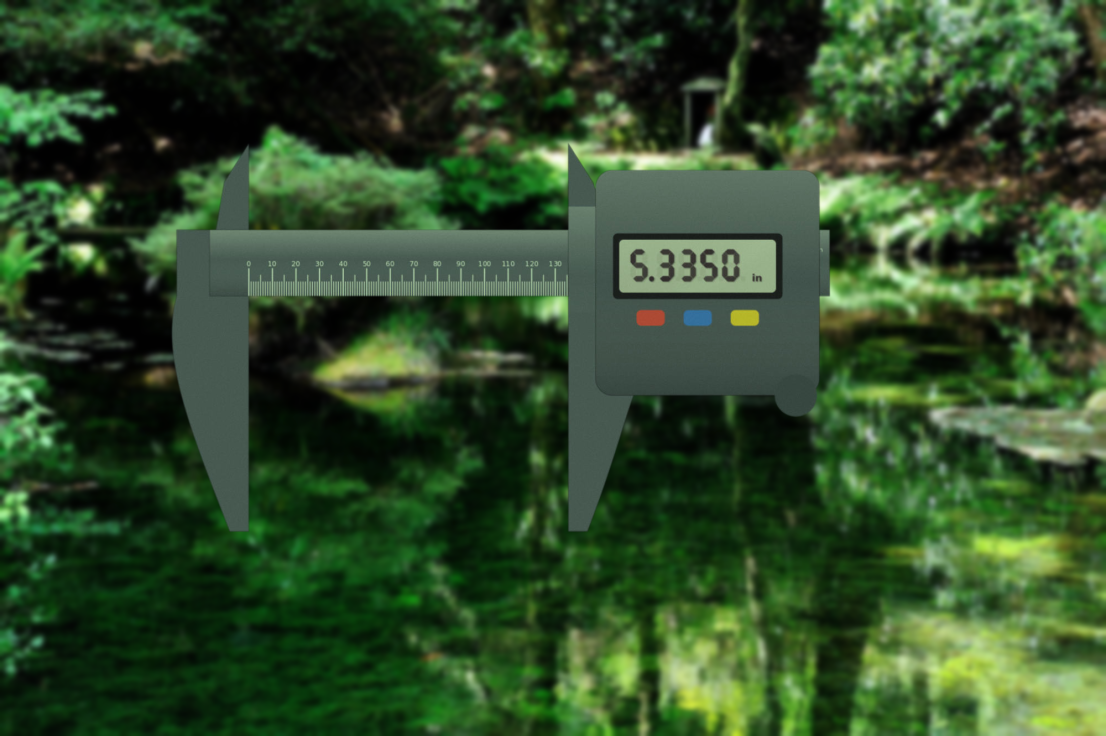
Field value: **5.3350** in
